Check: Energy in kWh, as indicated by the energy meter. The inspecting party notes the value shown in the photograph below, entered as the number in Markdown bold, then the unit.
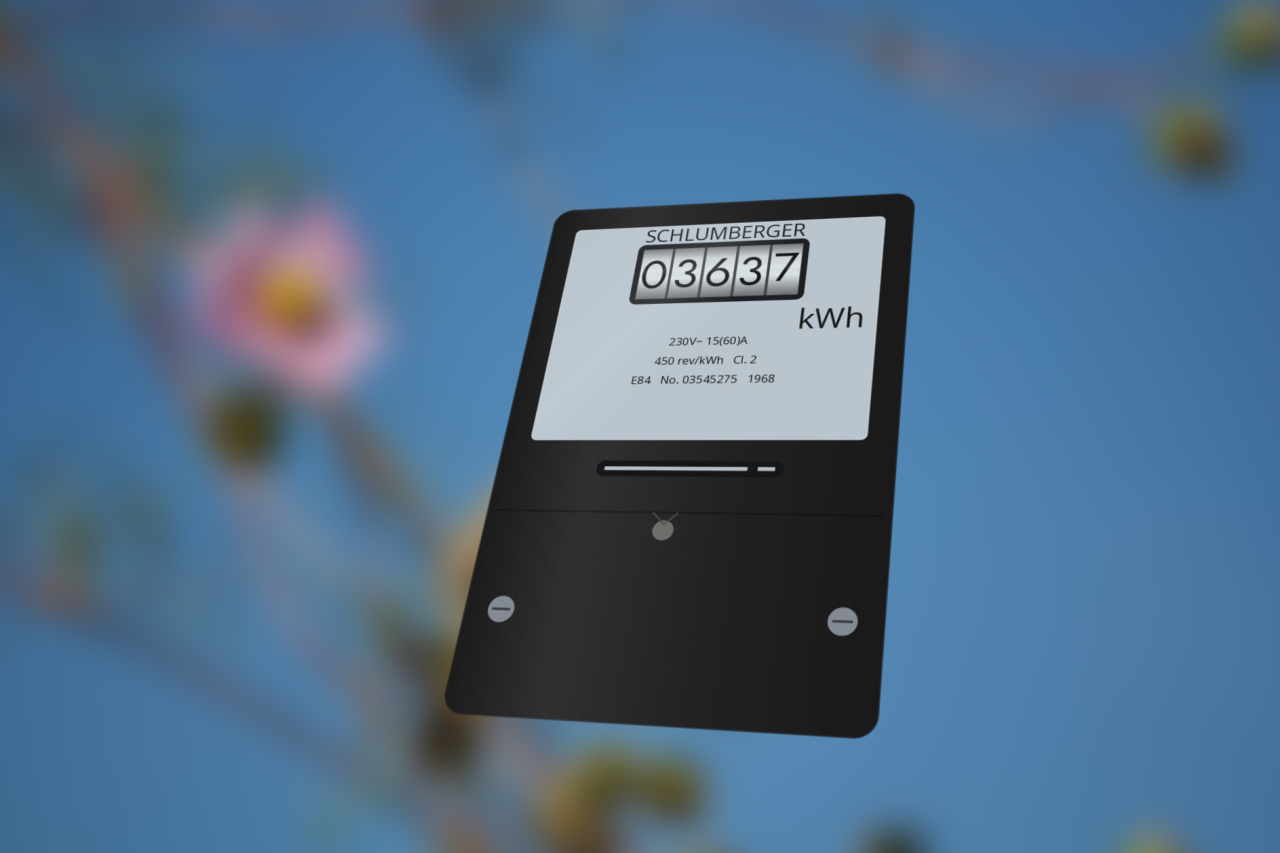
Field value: **3637** kWh
